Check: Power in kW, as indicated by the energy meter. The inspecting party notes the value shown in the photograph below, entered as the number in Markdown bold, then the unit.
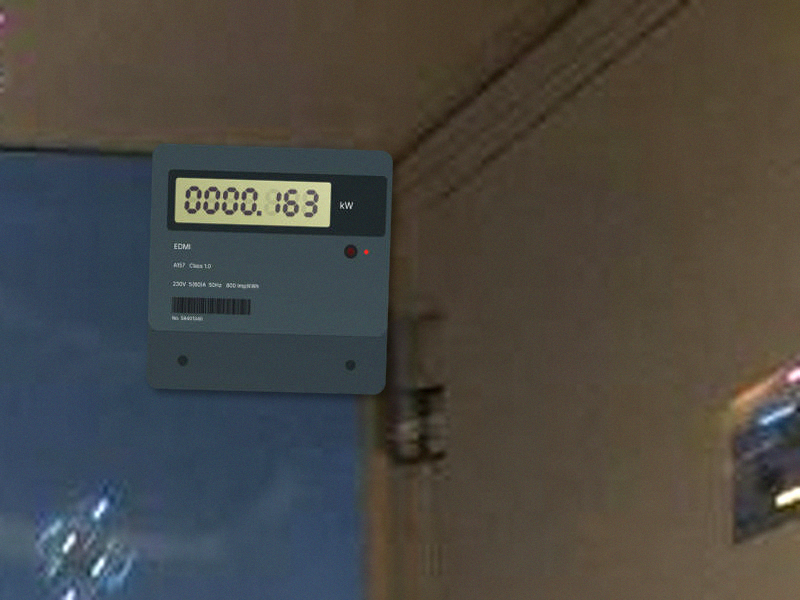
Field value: **0.163** kW
